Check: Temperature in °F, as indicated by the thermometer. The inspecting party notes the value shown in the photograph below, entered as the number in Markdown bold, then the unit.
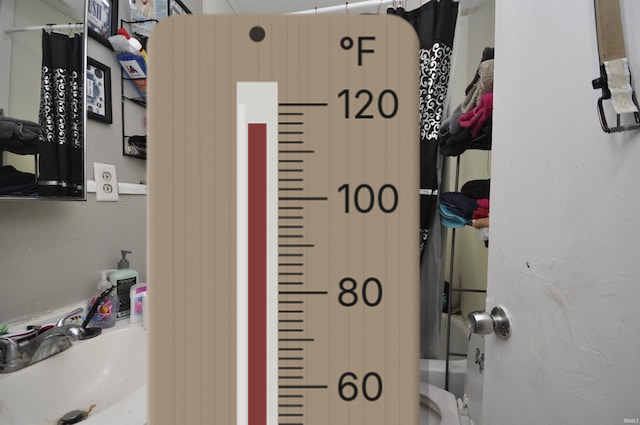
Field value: **116** °F
